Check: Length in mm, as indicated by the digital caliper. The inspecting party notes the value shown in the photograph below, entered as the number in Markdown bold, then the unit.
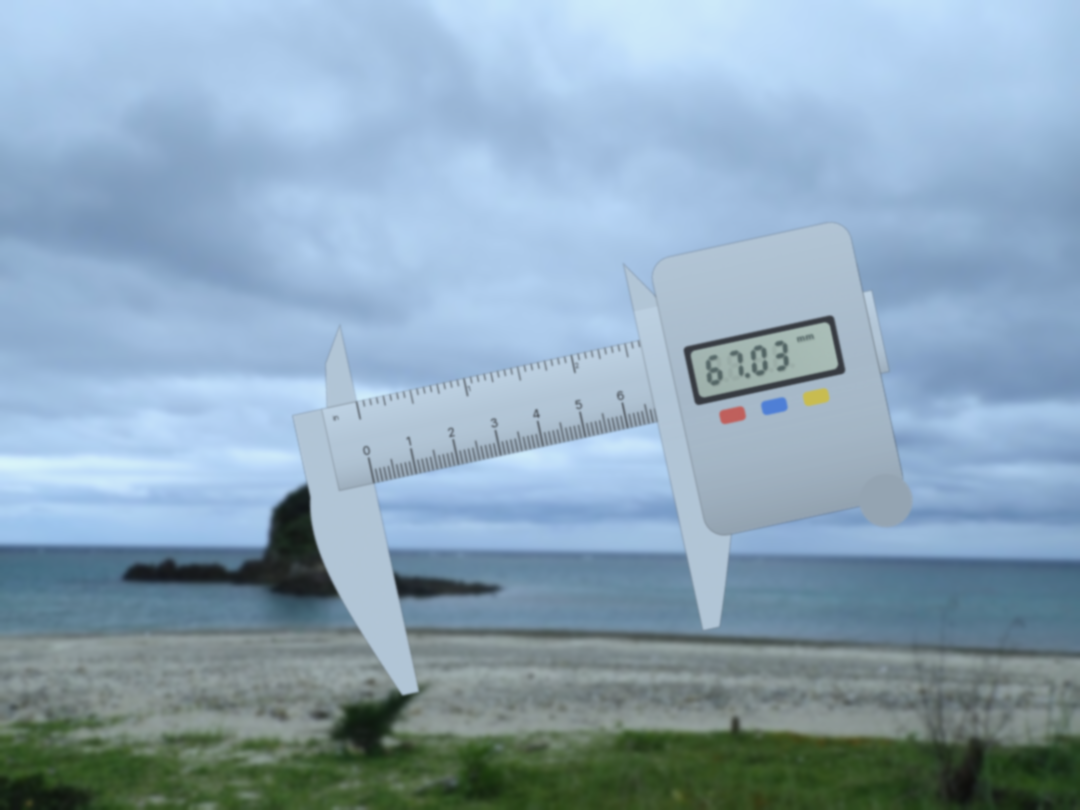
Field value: **67.03** mm
